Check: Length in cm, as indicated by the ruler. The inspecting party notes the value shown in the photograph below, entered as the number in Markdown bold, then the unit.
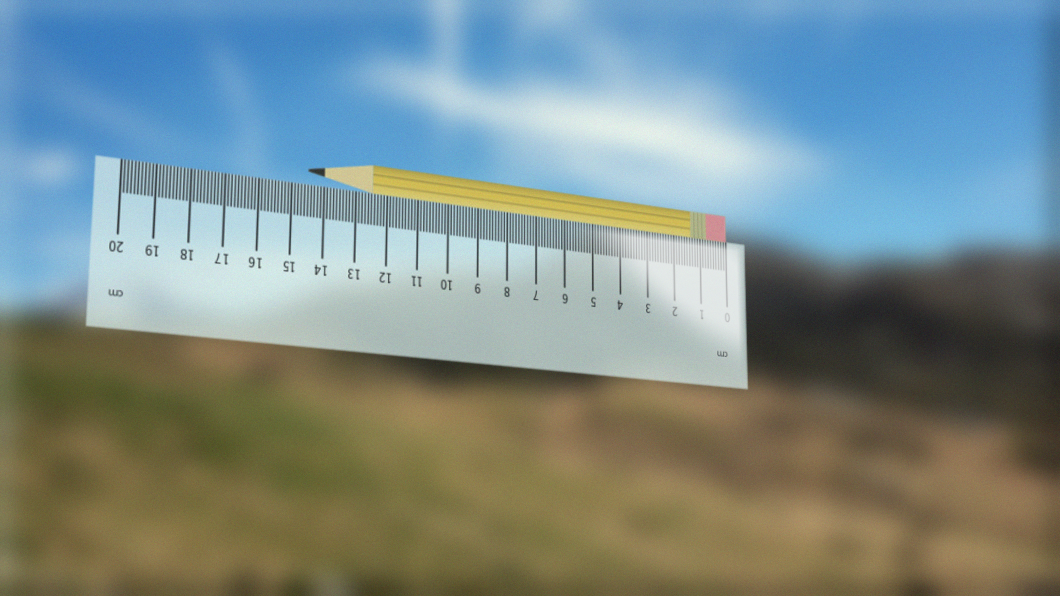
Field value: **14.5** cm
